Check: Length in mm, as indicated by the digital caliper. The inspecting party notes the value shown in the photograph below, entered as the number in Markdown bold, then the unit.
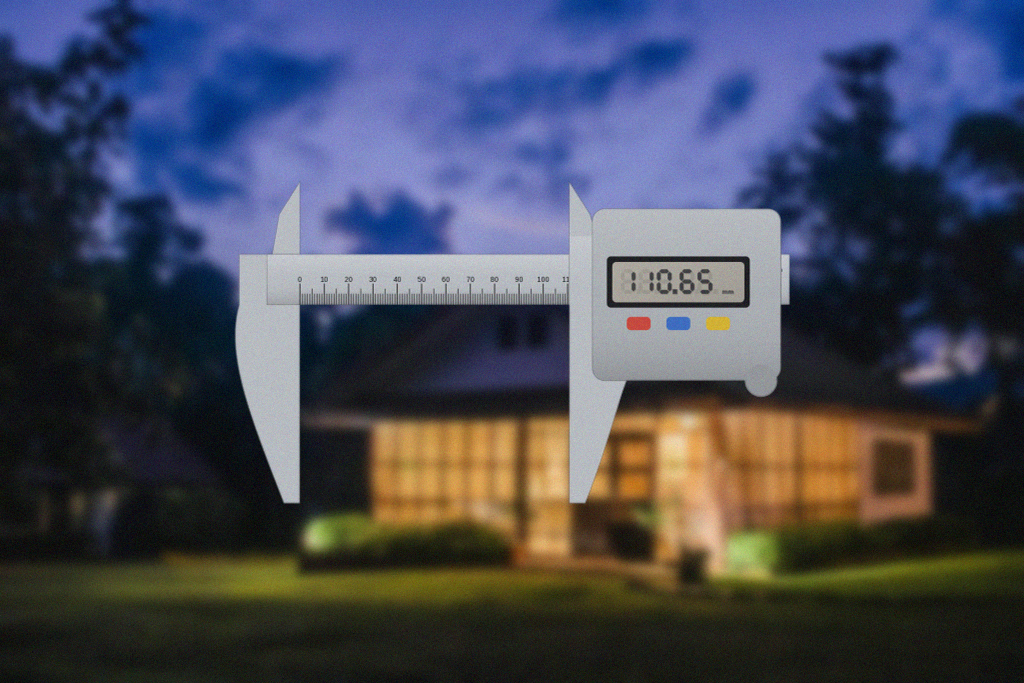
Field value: **110.65** mm
